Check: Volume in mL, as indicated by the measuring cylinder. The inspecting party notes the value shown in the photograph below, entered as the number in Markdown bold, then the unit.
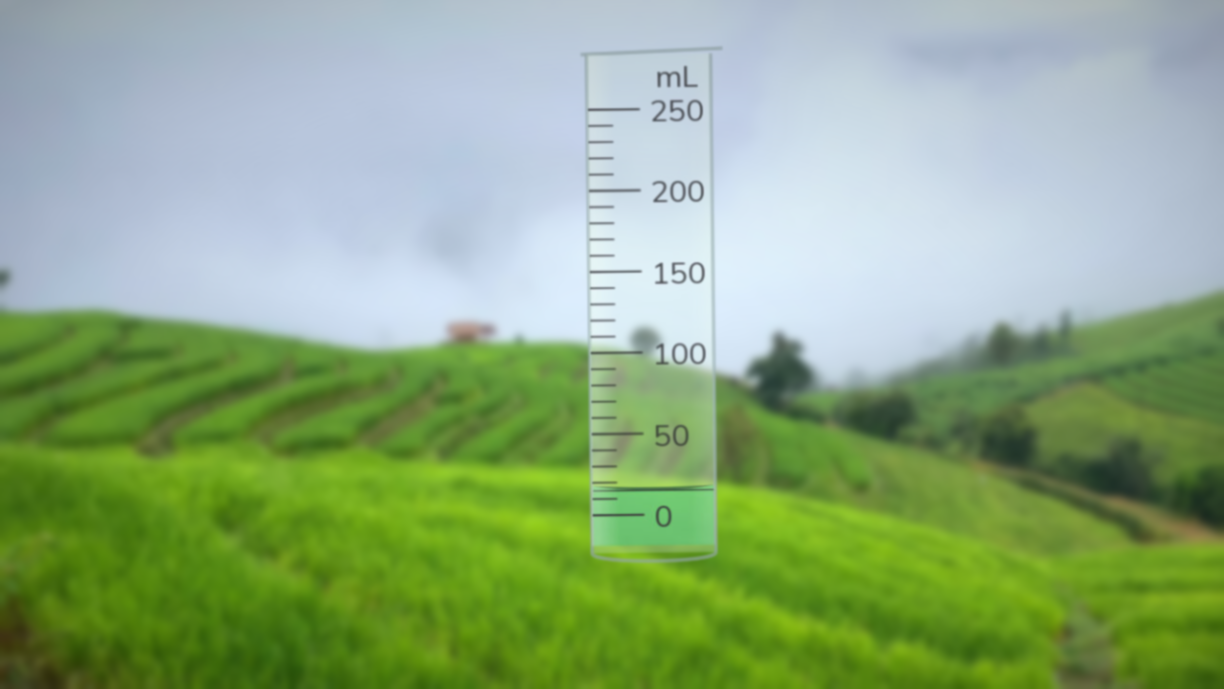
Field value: **15** mL
